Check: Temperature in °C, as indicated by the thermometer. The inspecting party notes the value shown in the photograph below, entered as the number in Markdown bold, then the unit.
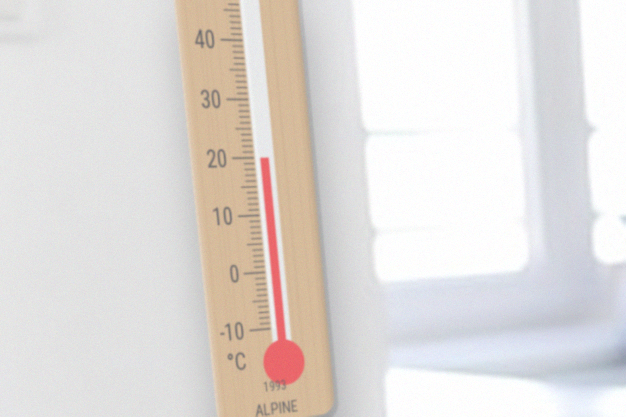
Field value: **20** °C
